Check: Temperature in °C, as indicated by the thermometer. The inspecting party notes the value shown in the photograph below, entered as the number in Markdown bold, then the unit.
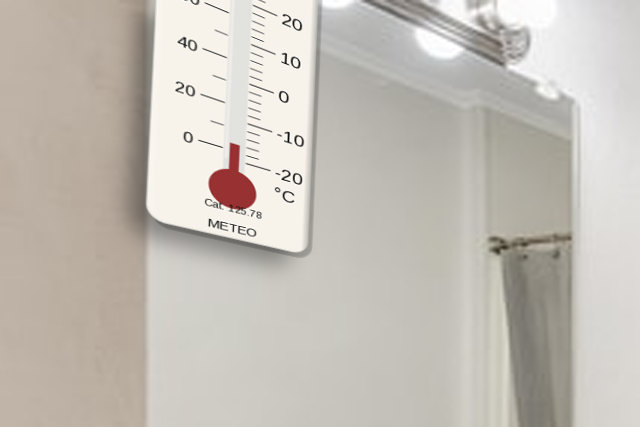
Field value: **-16** °C
